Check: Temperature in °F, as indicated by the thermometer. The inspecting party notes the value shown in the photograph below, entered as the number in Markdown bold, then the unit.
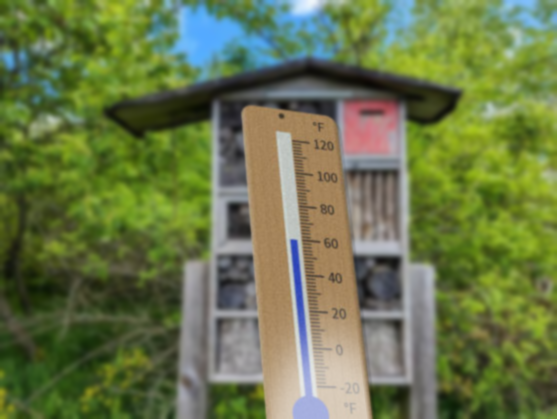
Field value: **60** °F
